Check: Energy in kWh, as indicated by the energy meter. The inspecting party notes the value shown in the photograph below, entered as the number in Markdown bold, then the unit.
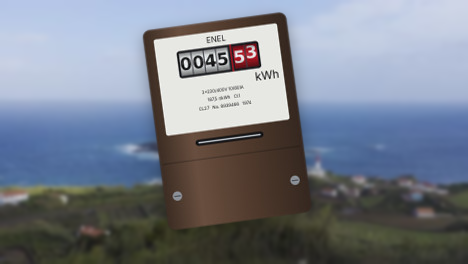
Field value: **45.53** kWh
